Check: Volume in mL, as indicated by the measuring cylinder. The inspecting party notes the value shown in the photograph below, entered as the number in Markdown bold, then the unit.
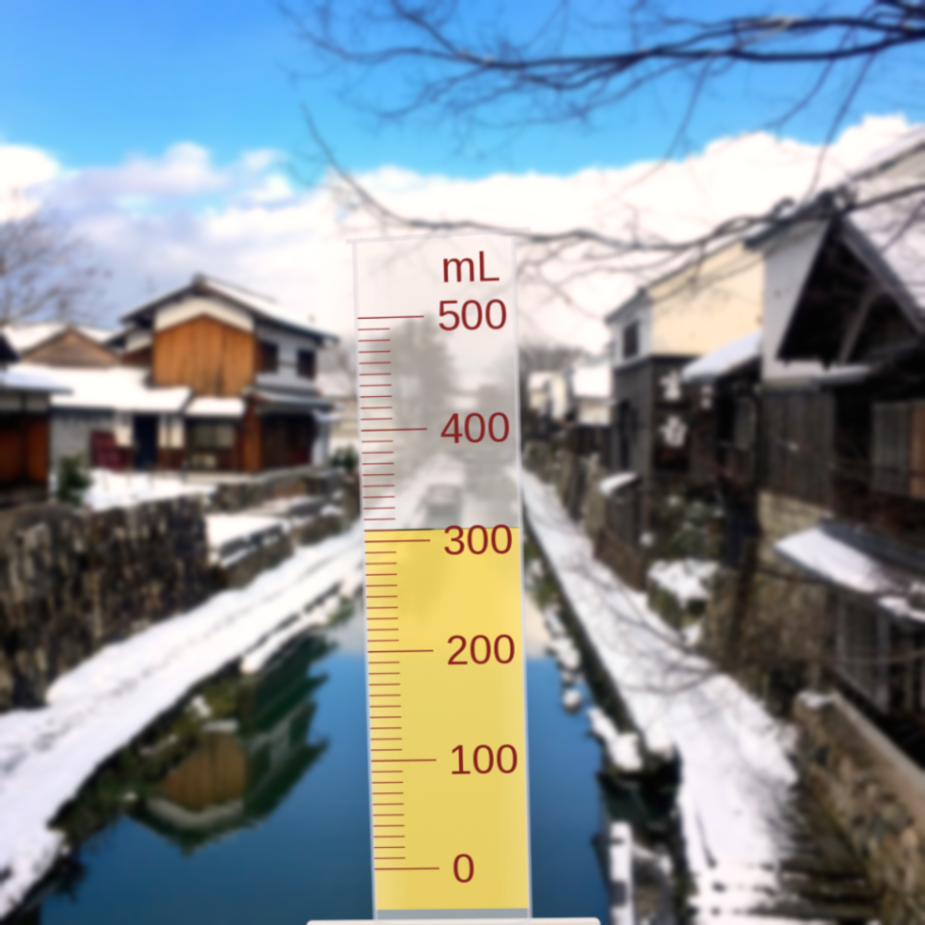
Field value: **310** mL
